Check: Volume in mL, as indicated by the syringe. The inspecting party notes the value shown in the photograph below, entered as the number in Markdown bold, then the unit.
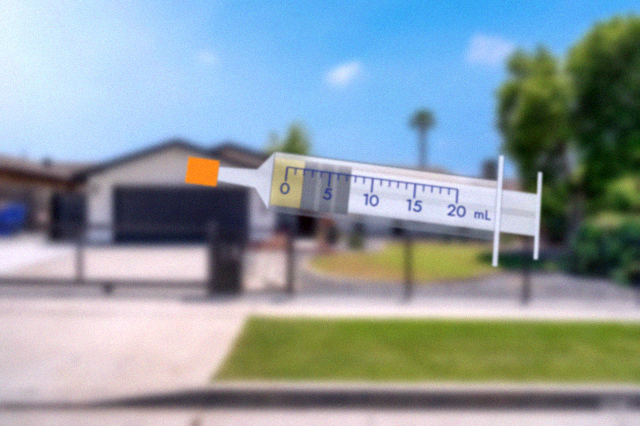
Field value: **2** mL
